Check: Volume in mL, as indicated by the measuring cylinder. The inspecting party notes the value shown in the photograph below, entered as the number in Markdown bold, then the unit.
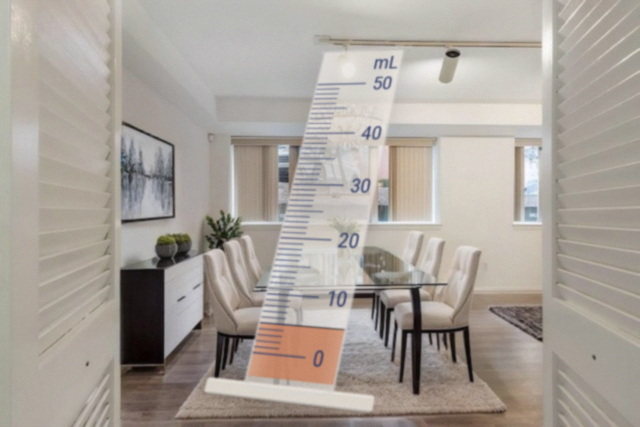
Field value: **5** mL
